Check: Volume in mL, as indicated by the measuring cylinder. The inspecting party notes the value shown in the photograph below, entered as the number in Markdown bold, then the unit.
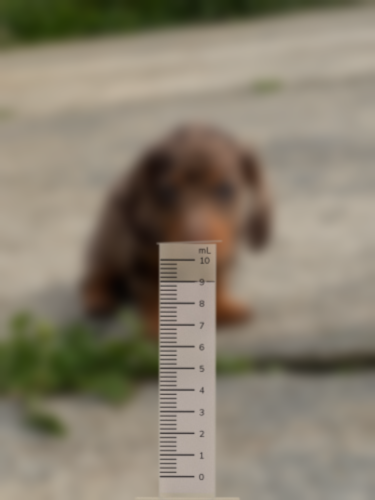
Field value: **9** mL
